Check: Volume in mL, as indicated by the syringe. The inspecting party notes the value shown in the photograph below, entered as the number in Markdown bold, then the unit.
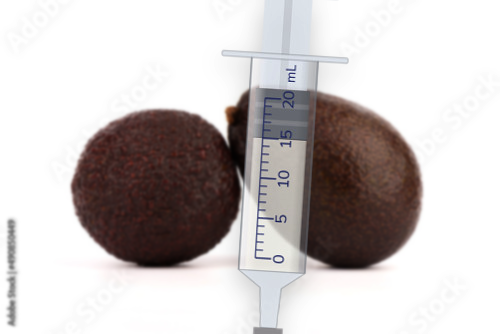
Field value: **15** mL
